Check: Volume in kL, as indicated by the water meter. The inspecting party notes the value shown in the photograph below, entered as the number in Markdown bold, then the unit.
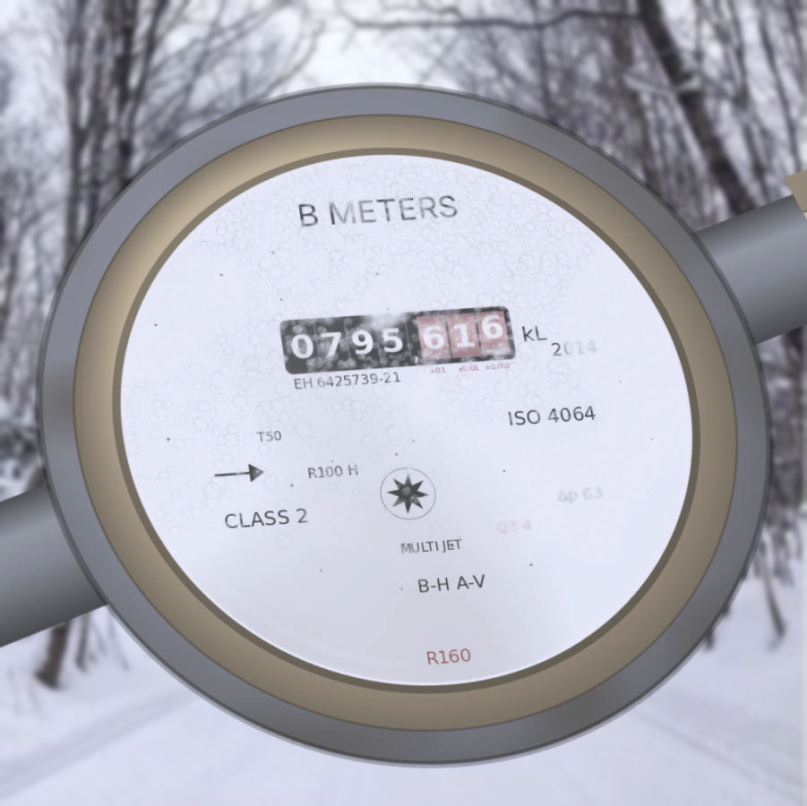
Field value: **795.616** kL
